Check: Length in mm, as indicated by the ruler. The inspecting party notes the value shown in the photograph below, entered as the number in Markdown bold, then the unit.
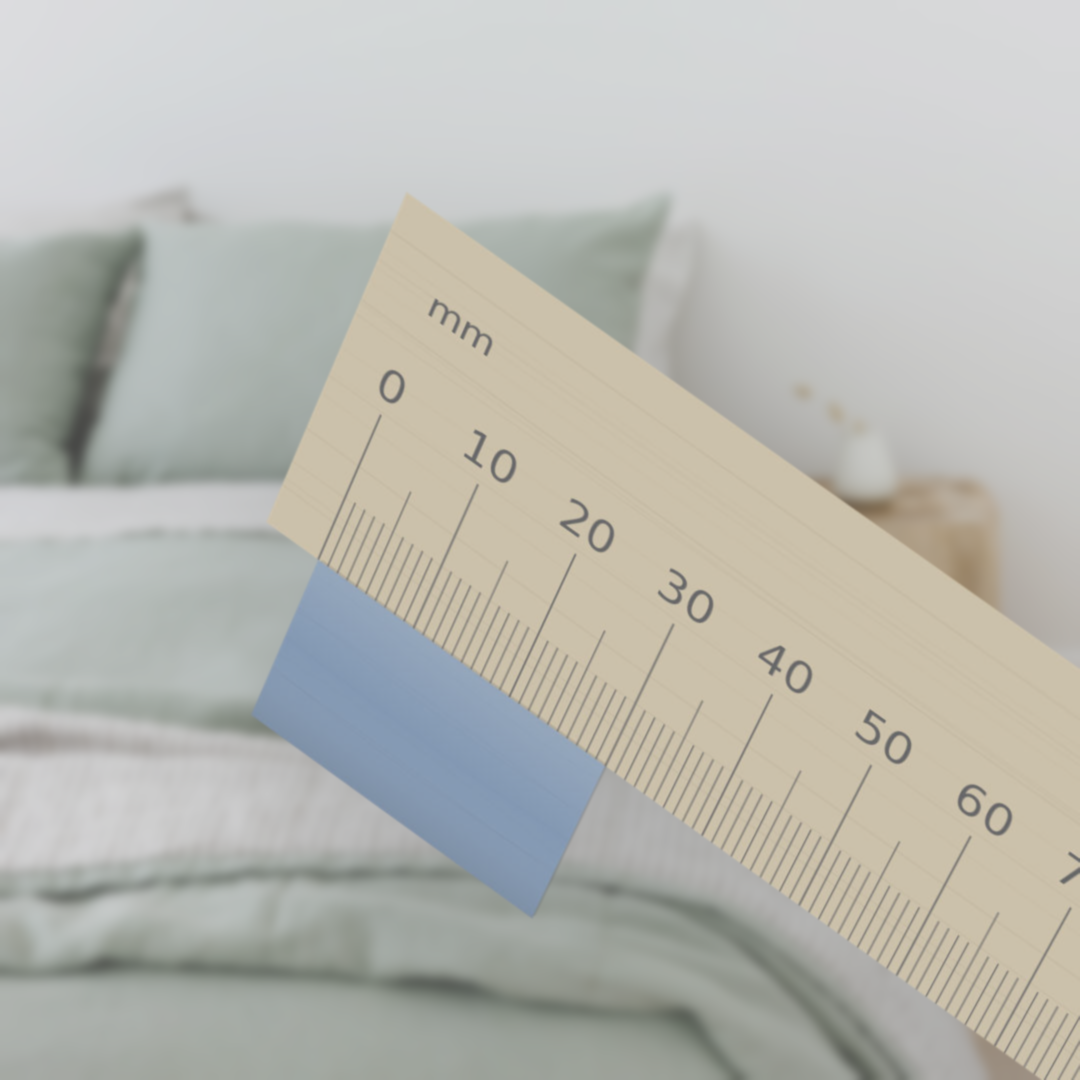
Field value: **30** mm
